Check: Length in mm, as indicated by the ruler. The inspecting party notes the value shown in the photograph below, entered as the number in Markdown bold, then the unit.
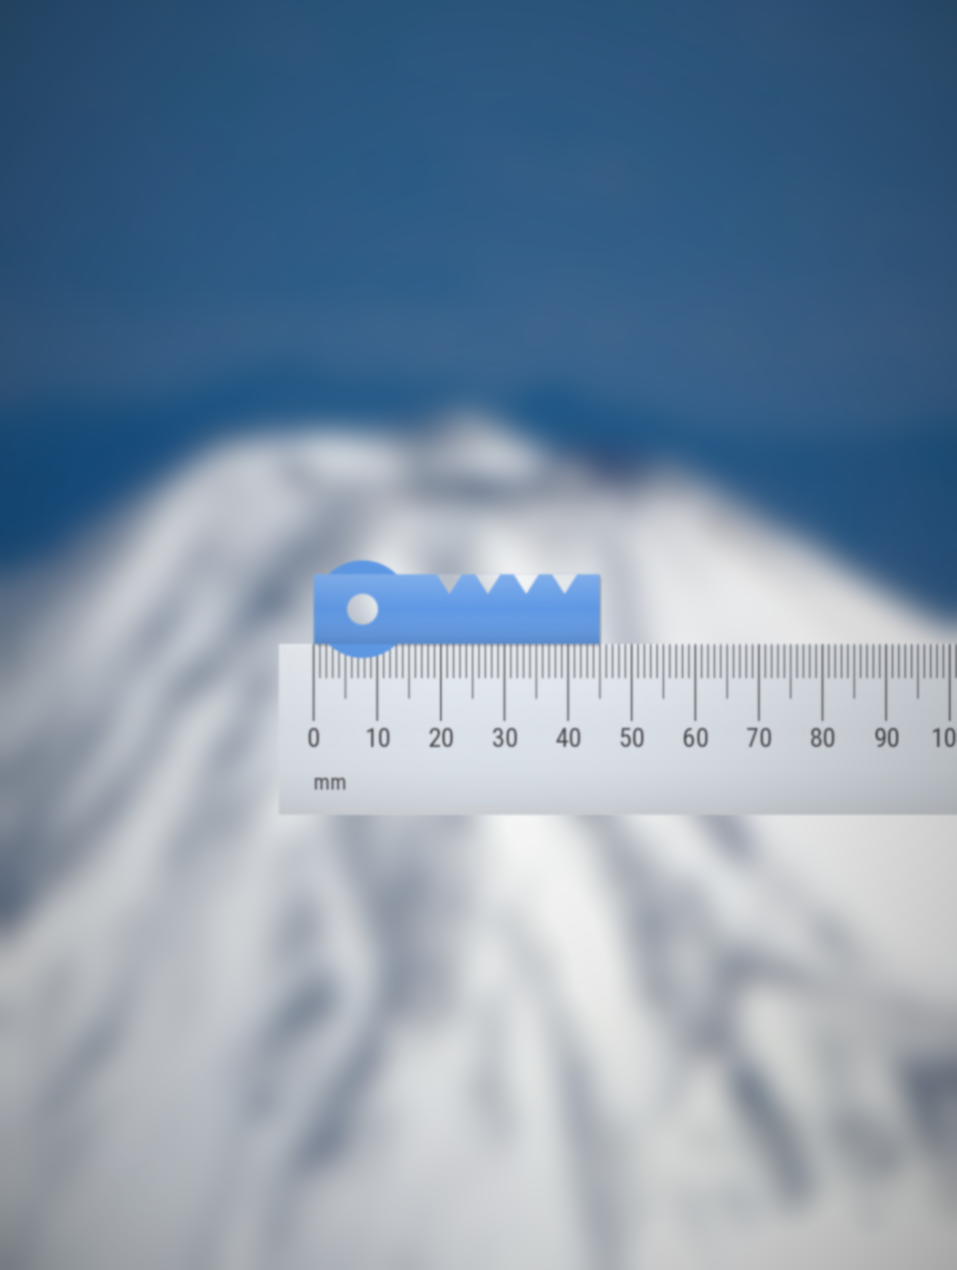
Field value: **45** mm
